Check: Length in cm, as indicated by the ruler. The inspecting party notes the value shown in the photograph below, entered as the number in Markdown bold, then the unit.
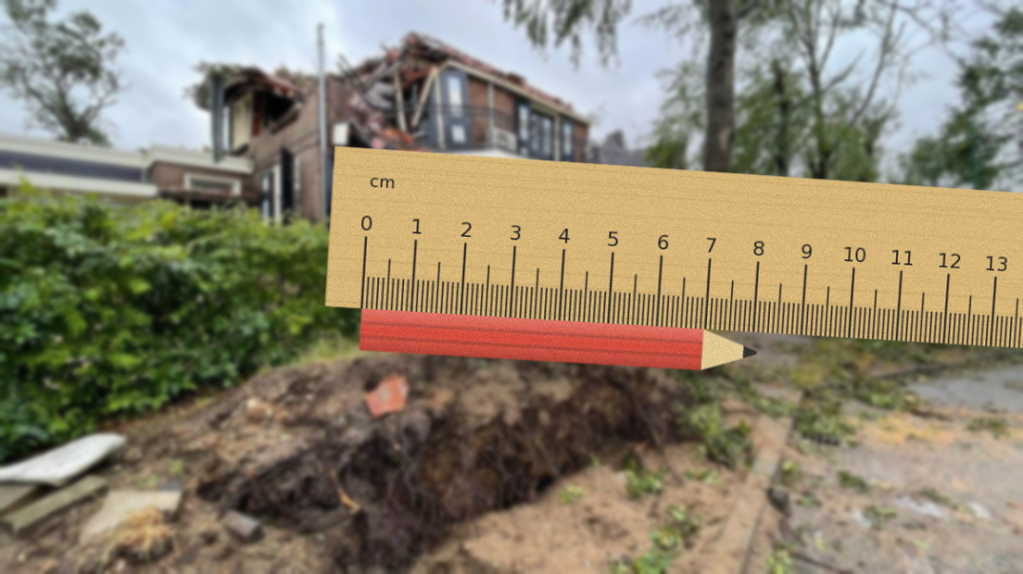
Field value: **8.1** cm
